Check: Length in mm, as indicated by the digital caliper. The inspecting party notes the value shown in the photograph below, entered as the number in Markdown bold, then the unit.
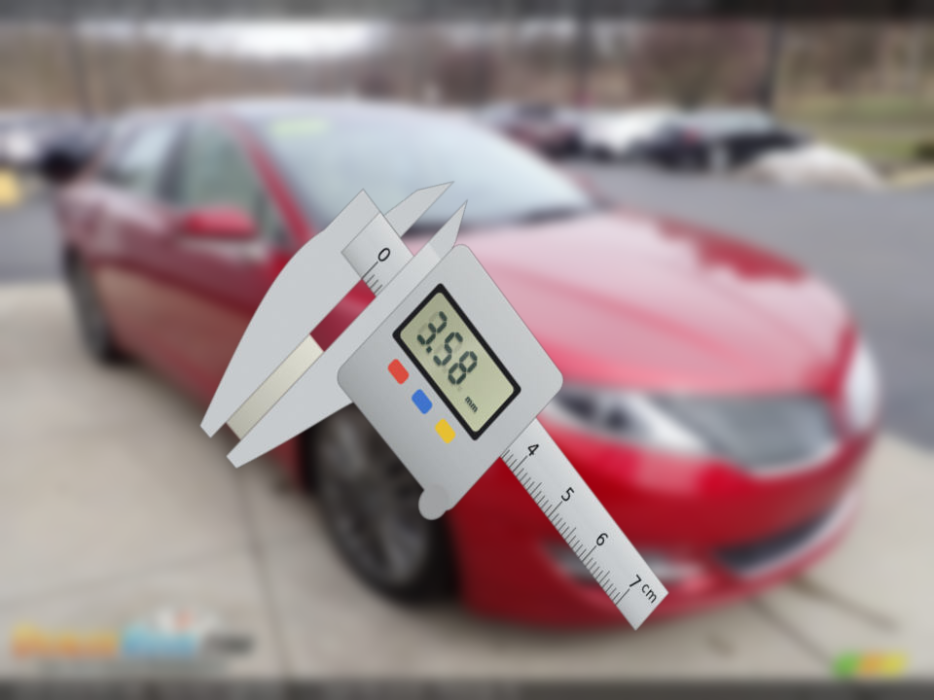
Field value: **3.58** mm
